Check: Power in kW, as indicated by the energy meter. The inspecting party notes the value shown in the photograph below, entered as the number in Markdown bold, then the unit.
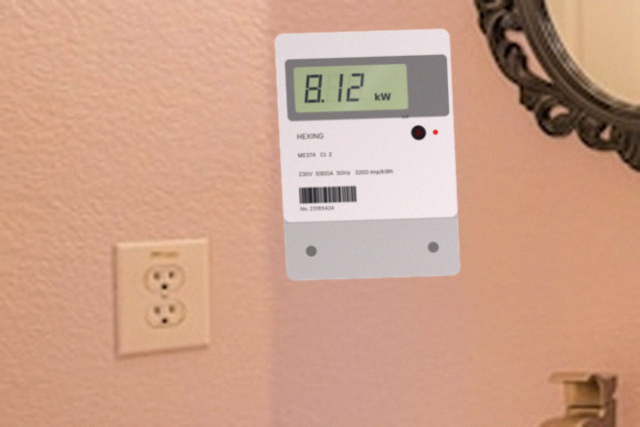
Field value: **8.12** kW
